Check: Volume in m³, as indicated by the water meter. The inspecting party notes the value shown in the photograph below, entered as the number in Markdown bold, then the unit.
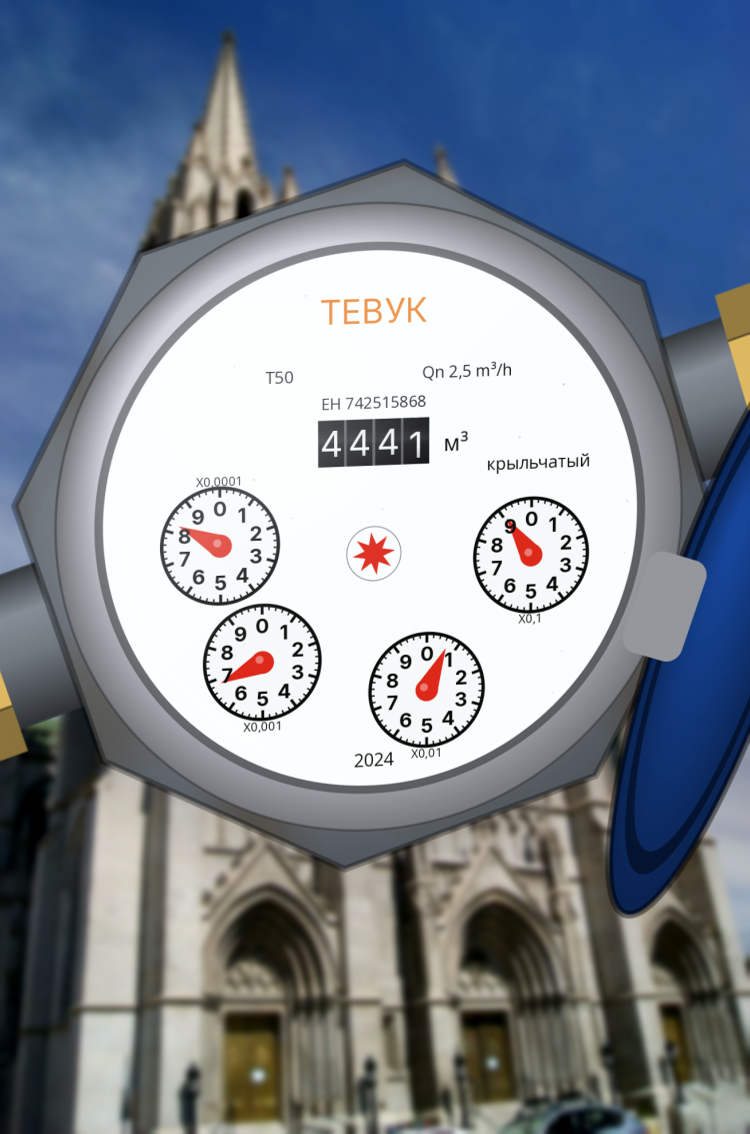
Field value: **4440.9068** m³
